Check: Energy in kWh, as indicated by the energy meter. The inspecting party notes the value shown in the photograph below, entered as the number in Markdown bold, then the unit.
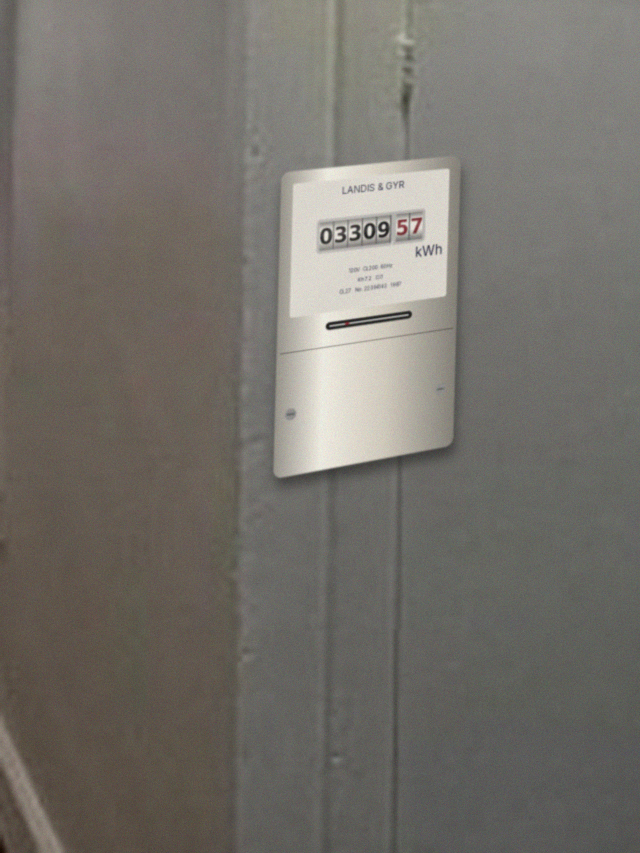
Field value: **3309.57** kWh
